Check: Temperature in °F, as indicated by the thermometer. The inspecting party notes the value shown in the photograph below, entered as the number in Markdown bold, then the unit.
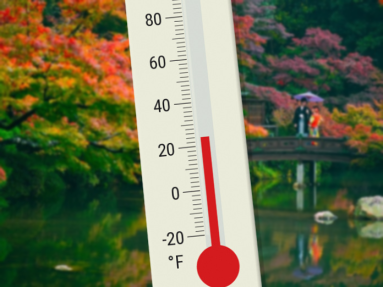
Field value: **24** °F
